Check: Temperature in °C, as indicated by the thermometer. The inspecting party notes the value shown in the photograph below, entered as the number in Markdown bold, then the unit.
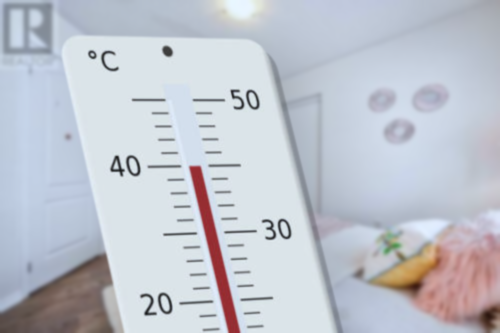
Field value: **40** °C
